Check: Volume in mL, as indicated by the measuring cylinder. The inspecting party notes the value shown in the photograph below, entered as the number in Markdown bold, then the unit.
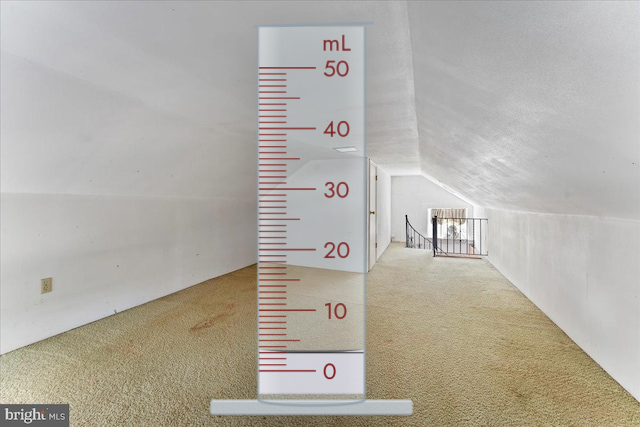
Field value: **3** mL
